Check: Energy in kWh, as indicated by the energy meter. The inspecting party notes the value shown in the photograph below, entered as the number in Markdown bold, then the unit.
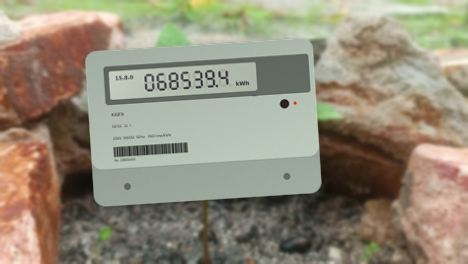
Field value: **68539.4** kWh
